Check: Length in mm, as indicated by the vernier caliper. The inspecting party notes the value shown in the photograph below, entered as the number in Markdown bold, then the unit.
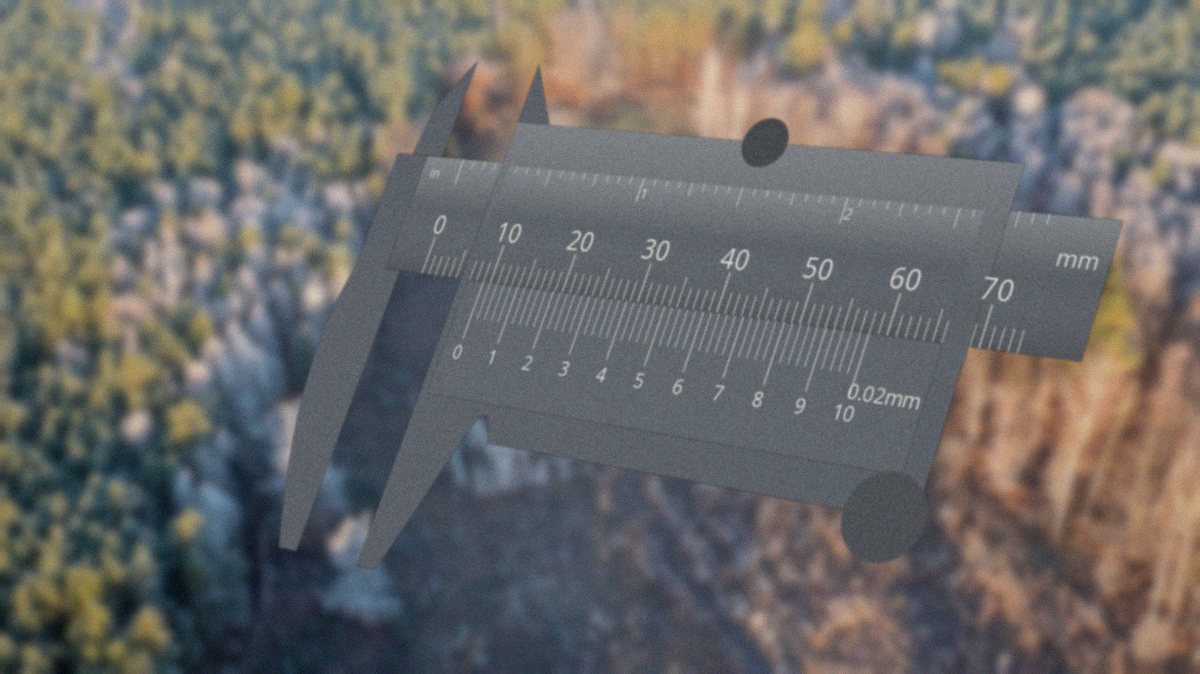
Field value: **9.0** mm
